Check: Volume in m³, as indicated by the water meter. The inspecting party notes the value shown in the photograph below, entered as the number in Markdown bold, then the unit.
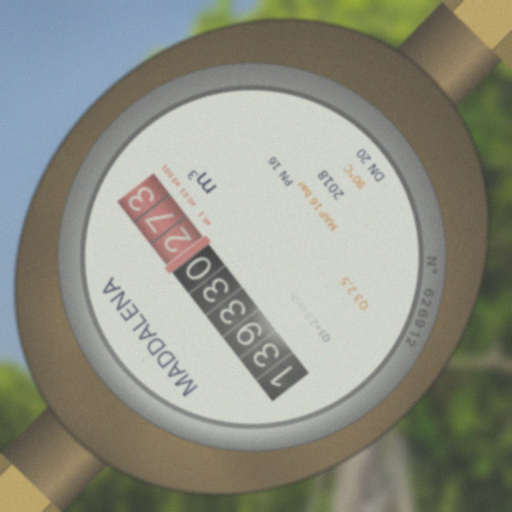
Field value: **139330.273** m³
